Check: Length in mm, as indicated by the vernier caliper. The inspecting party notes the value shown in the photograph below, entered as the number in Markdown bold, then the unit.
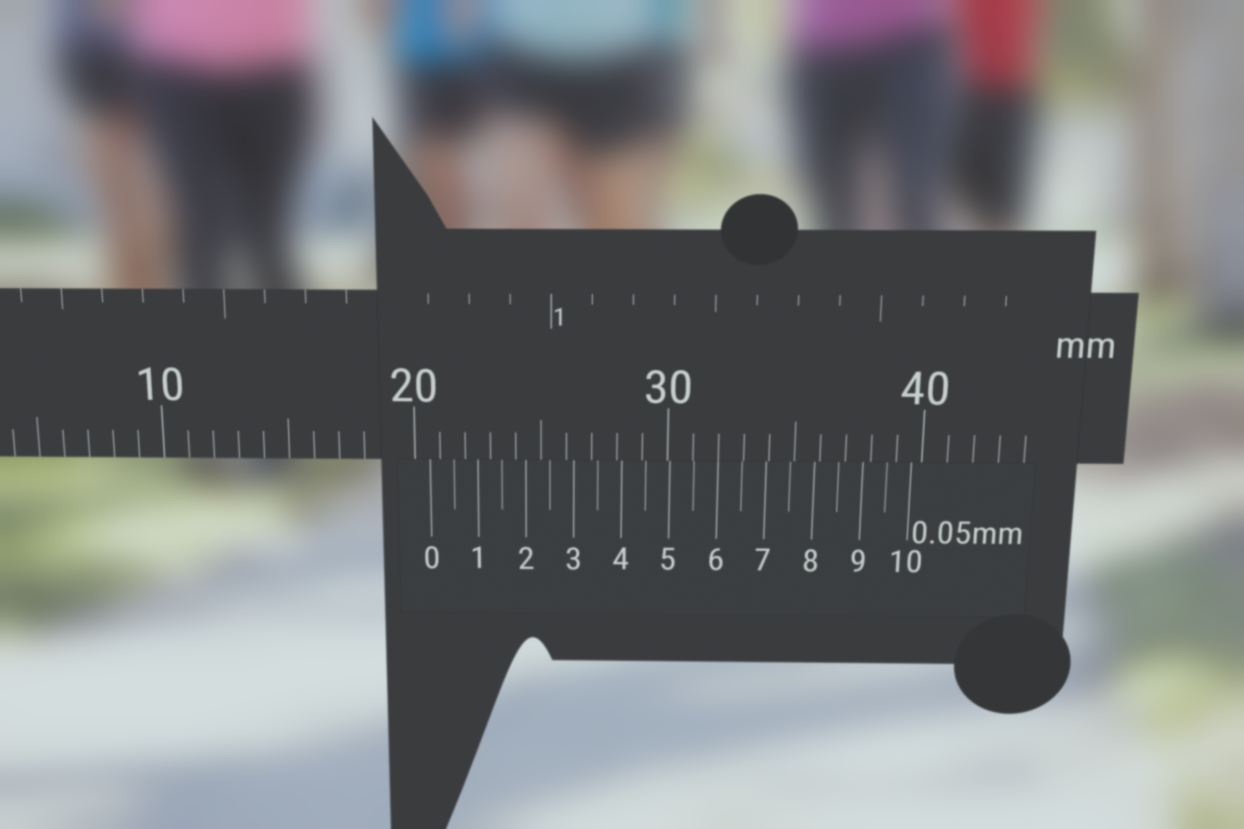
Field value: **20.6** mm
